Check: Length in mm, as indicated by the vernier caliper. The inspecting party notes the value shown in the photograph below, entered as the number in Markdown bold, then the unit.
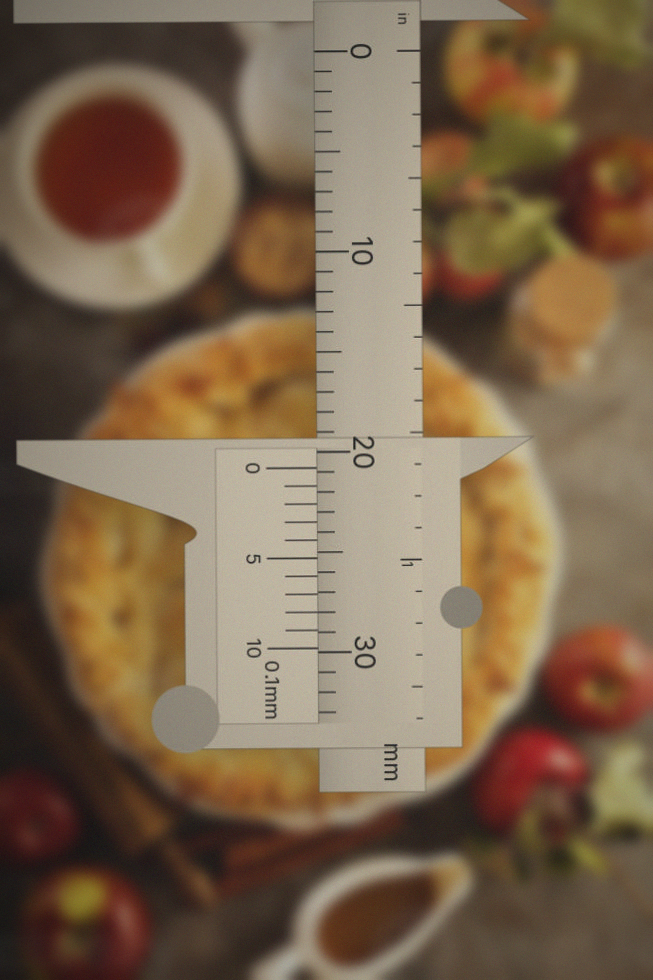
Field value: **20.8** mm
